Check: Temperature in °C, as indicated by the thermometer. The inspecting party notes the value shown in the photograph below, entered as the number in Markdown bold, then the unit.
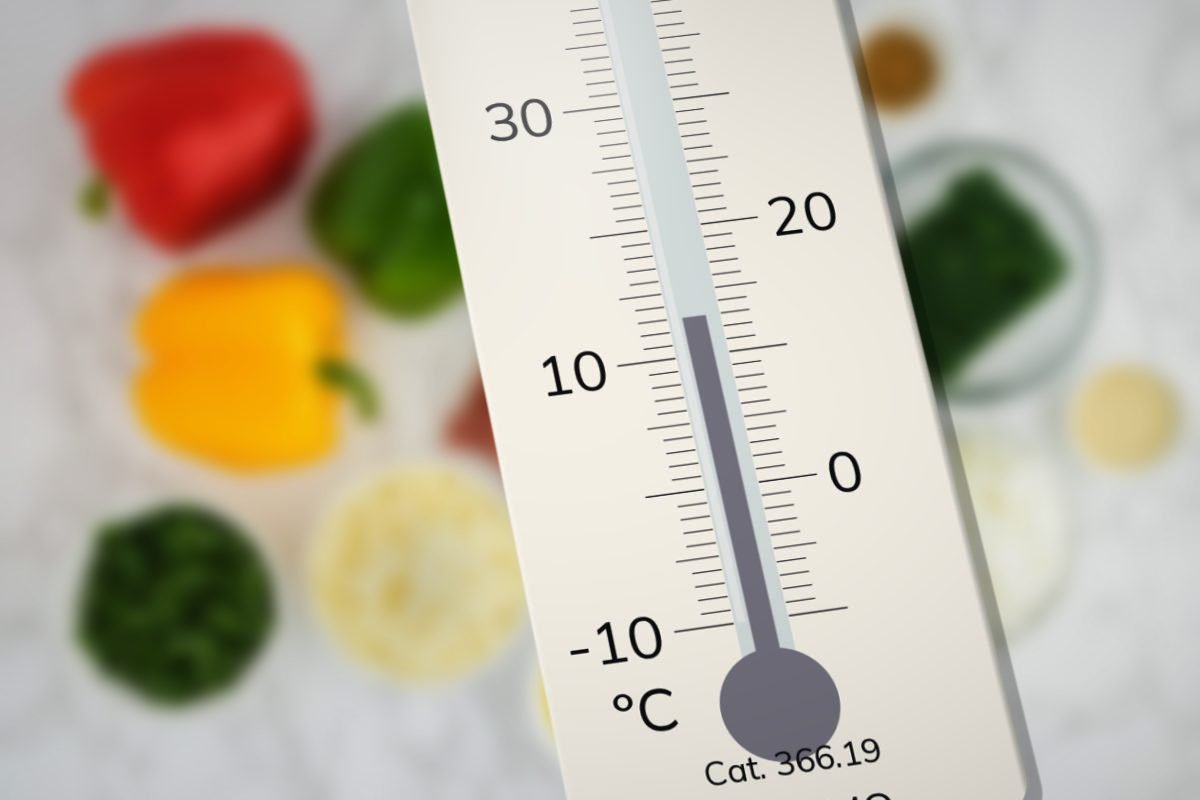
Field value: **13** °C
